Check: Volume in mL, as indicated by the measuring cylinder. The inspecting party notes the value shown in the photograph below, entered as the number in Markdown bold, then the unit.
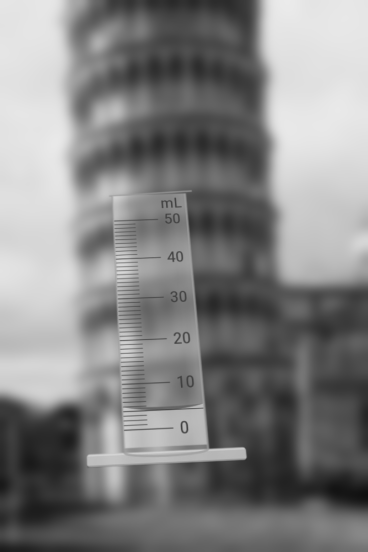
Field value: **4** mL
